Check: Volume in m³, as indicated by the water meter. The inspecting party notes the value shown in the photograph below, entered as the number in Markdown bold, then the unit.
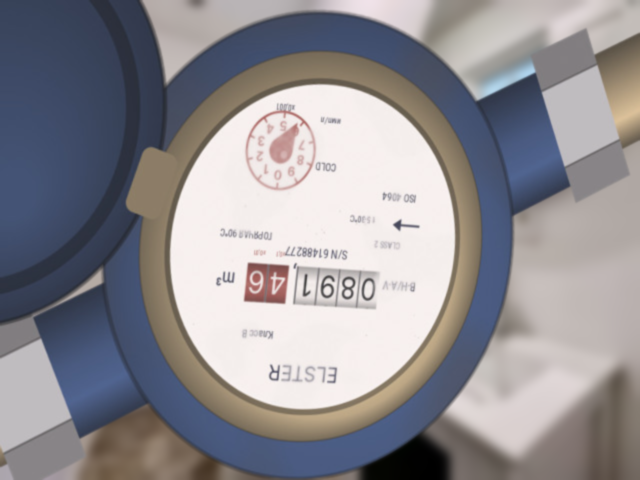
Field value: **891.465** m³
